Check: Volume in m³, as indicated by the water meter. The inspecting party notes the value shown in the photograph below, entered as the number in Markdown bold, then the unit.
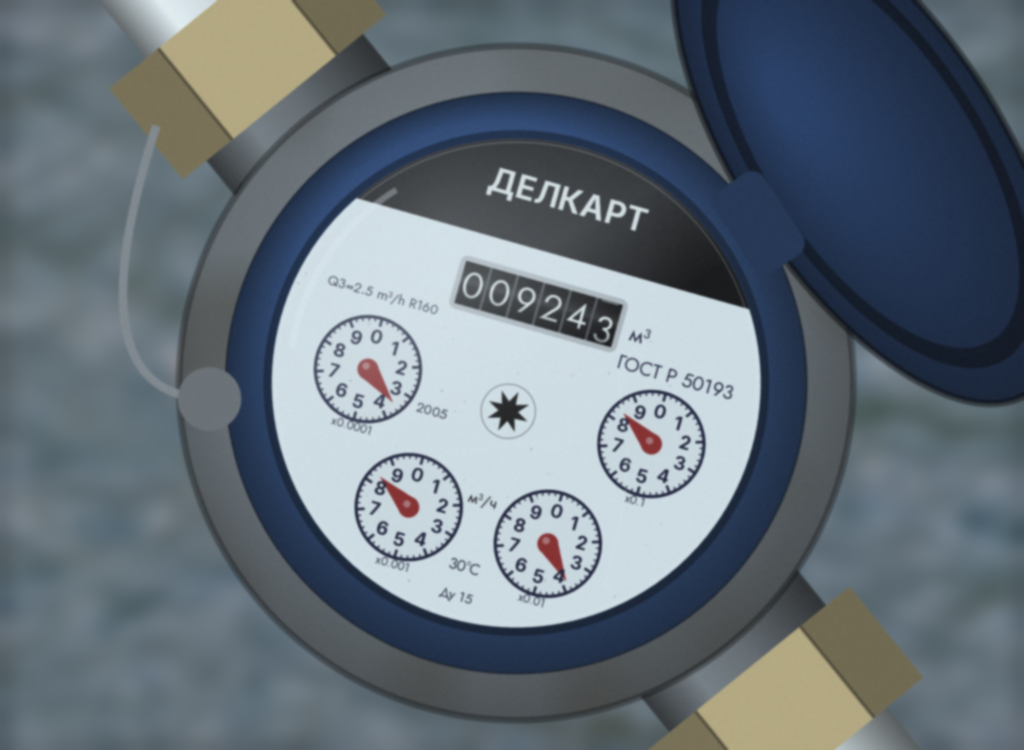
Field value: **9242.8383** m³
